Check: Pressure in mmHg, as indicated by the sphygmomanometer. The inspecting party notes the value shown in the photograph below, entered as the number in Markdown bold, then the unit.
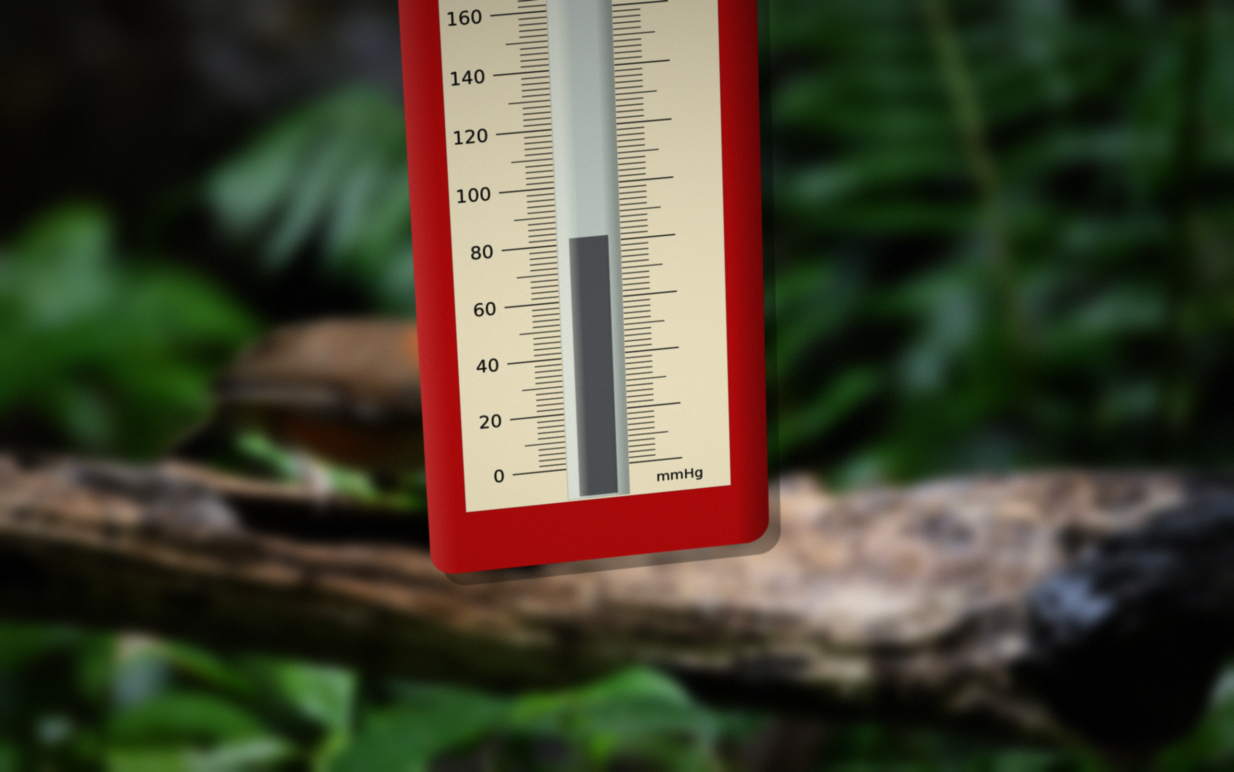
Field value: **82** mmHg
